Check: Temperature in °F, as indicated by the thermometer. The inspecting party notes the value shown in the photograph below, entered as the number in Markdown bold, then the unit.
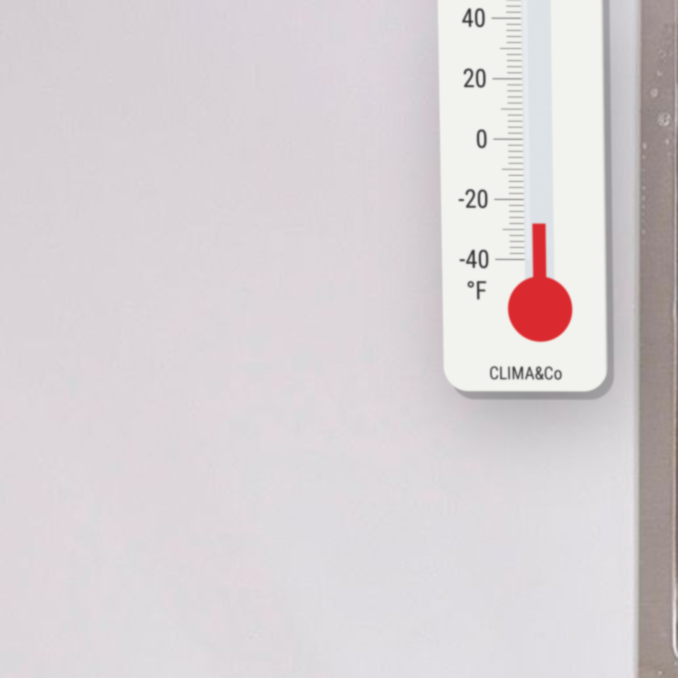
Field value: **-28** °F
